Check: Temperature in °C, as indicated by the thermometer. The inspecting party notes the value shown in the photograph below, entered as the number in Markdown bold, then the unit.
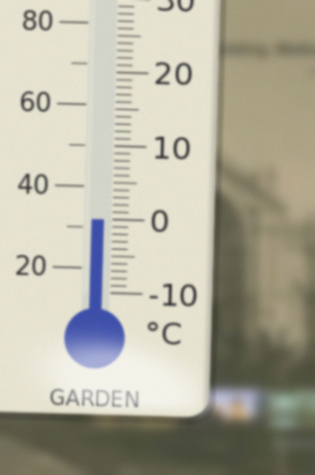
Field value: **0** °C
